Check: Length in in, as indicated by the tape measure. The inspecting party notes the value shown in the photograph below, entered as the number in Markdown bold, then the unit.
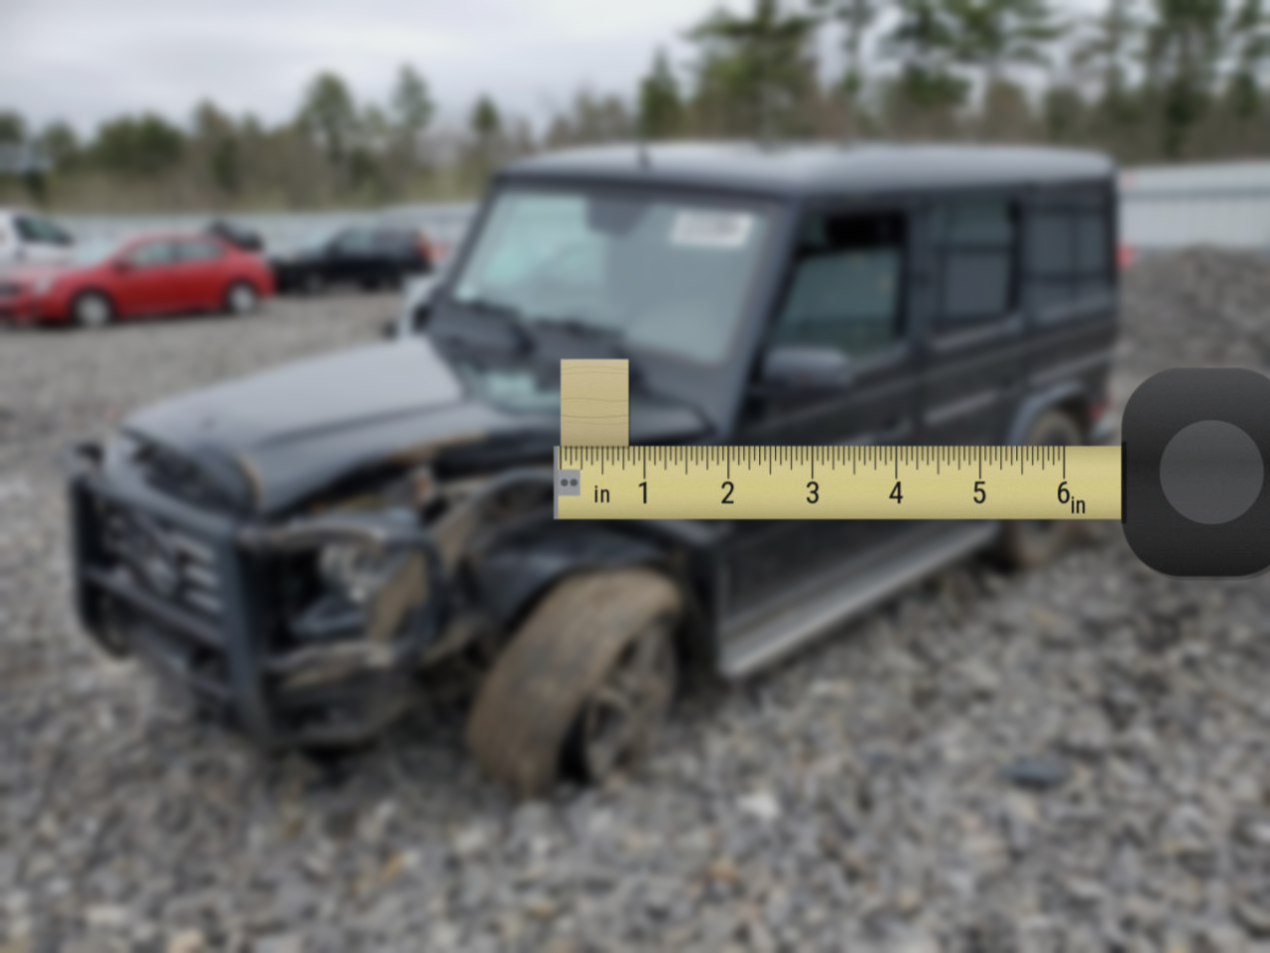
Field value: **0.8125** in
